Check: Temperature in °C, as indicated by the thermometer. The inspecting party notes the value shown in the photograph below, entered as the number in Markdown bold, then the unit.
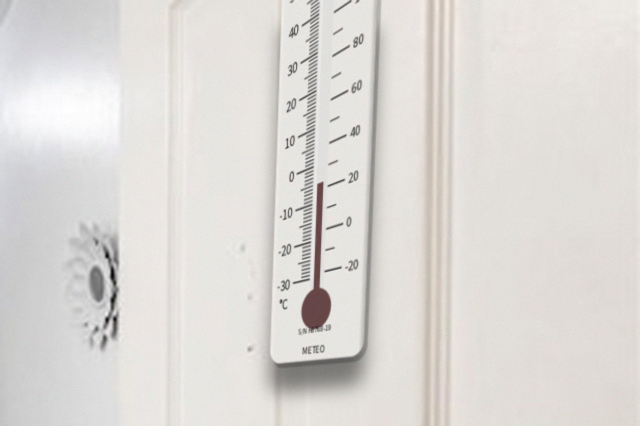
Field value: **-5** °C
